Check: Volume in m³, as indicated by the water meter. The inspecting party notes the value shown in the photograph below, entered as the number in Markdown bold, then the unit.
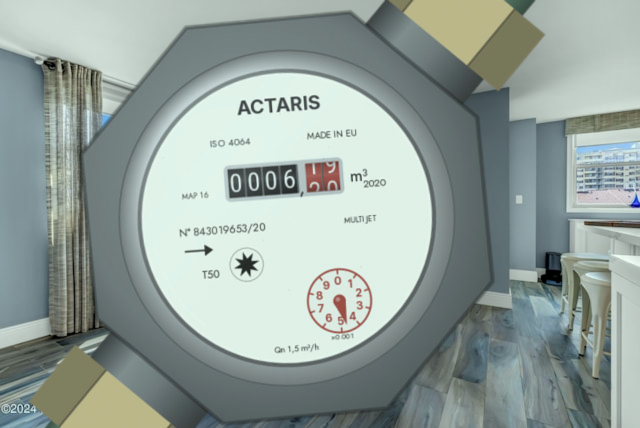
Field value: **6.194** m³
